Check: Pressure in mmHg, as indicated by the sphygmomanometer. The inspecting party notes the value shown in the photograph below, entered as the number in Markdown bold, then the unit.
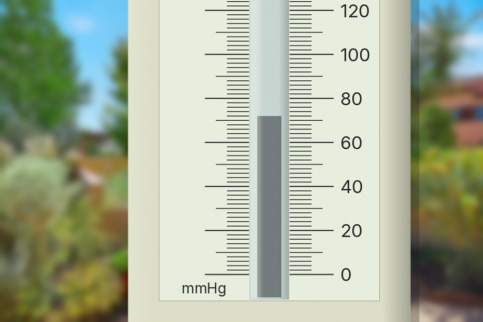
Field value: **72** mmHg
